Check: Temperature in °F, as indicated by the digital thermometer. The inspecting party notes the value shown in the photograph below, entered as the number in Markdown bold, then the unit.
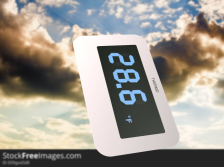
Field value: **28.6** °F
